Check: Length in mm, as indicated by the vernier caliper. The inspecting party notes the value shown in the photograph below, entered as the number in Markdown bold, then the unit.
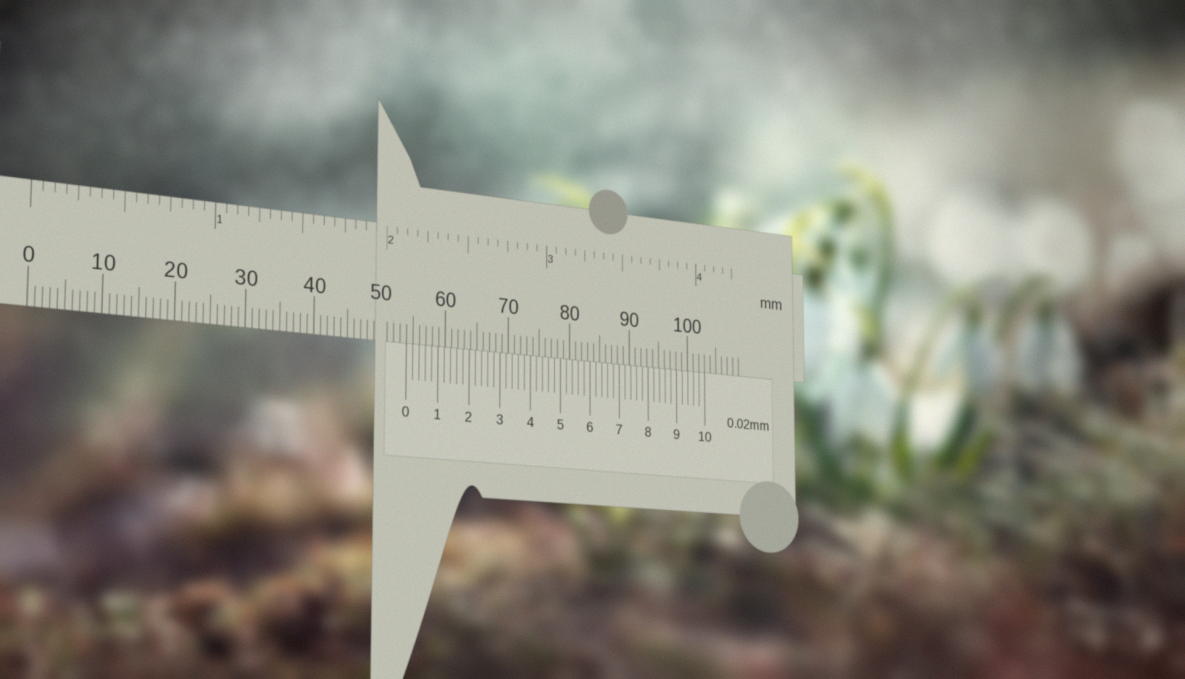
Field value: **54.0** mm
